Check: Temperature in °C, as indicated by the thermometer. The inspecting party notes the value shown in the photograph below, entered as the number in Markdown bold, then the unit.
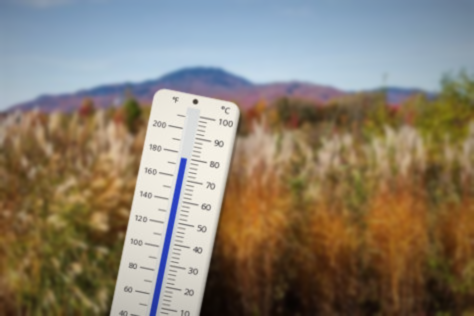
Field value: **80** °C
